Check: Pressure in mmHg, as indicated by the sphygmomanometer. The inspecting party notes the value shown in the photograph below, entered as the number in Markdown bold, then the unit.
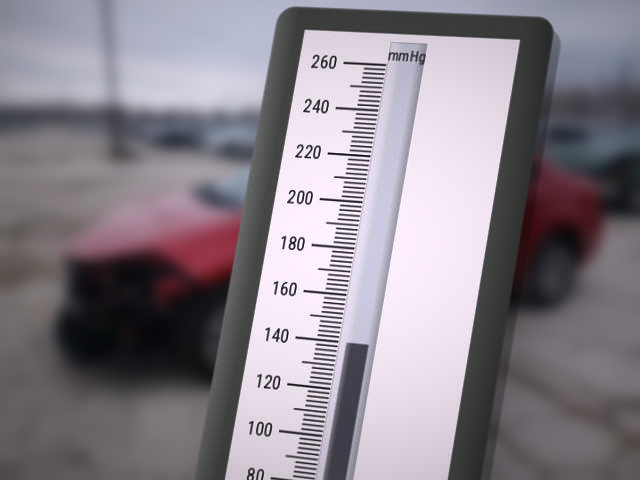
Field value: **140** mmHg
